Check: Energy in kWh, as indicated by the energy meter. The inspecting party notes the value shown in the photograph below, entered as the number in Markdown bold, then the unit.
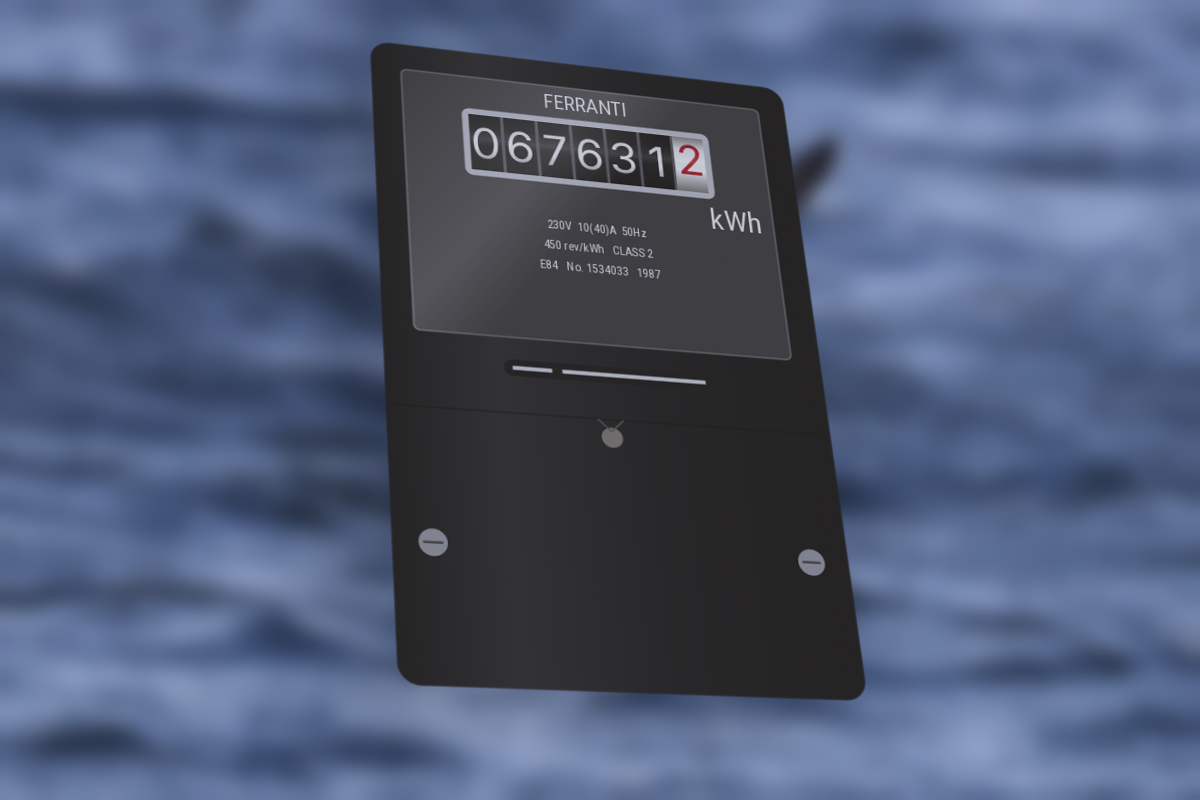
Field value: **67631.2** kWh
